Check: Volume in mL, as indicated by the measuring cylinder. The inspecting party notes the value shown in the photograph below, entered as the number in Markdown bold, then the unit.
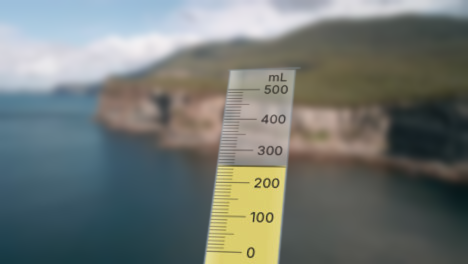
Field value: **250** mL
